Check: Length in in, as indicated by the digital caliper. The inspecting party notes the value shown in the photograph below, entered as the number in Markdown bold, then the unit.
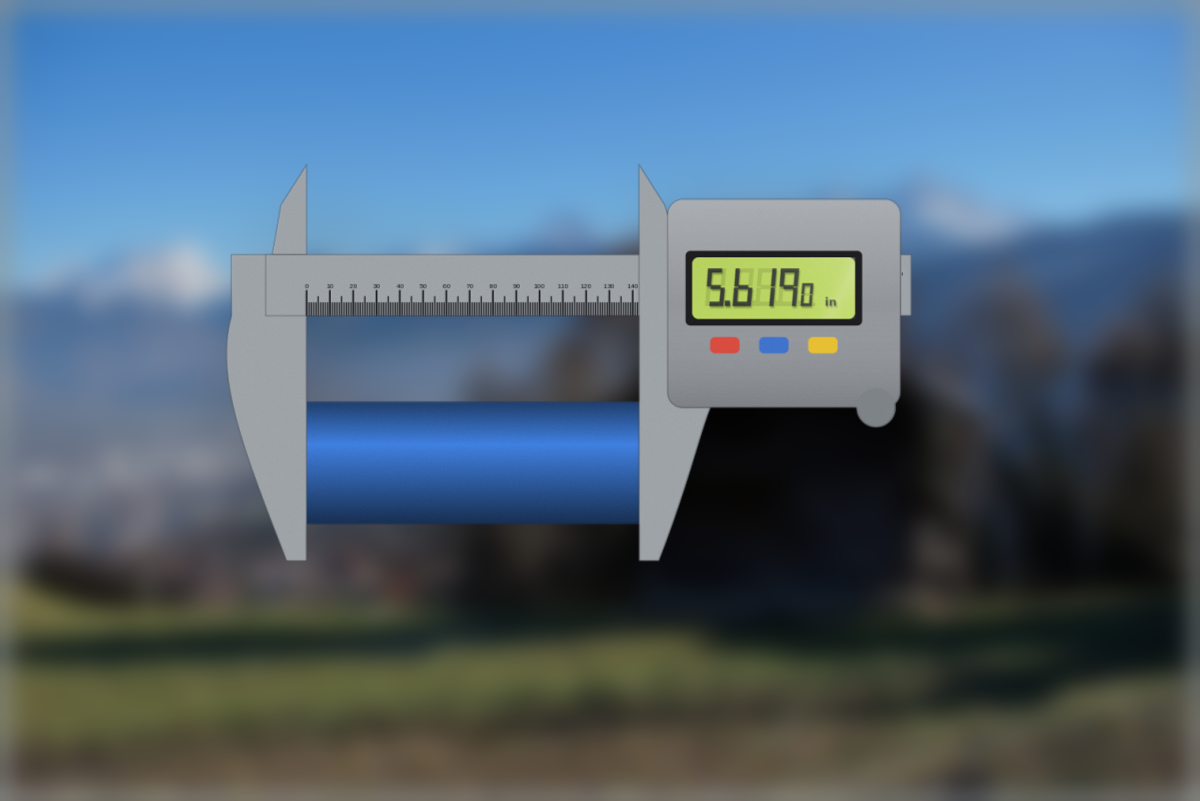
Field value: **5.6190** in
